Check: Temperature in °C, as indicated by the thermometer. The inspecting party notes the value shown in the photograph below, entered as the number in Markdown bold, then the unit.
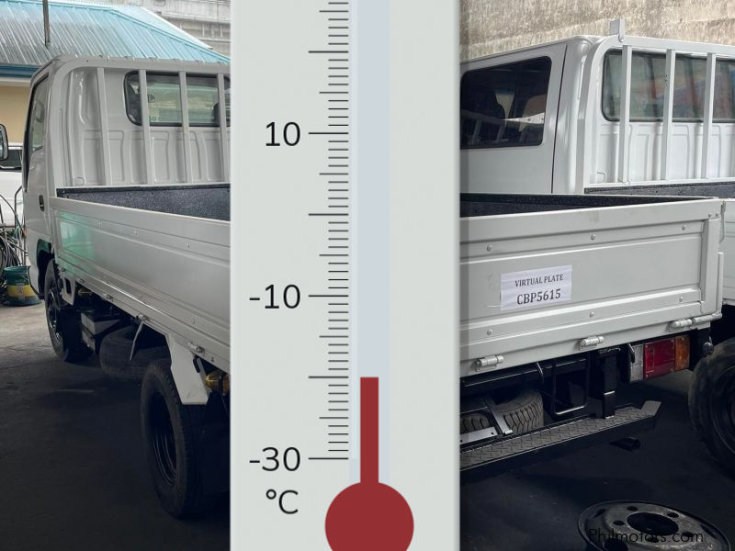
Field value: **-20** °C
